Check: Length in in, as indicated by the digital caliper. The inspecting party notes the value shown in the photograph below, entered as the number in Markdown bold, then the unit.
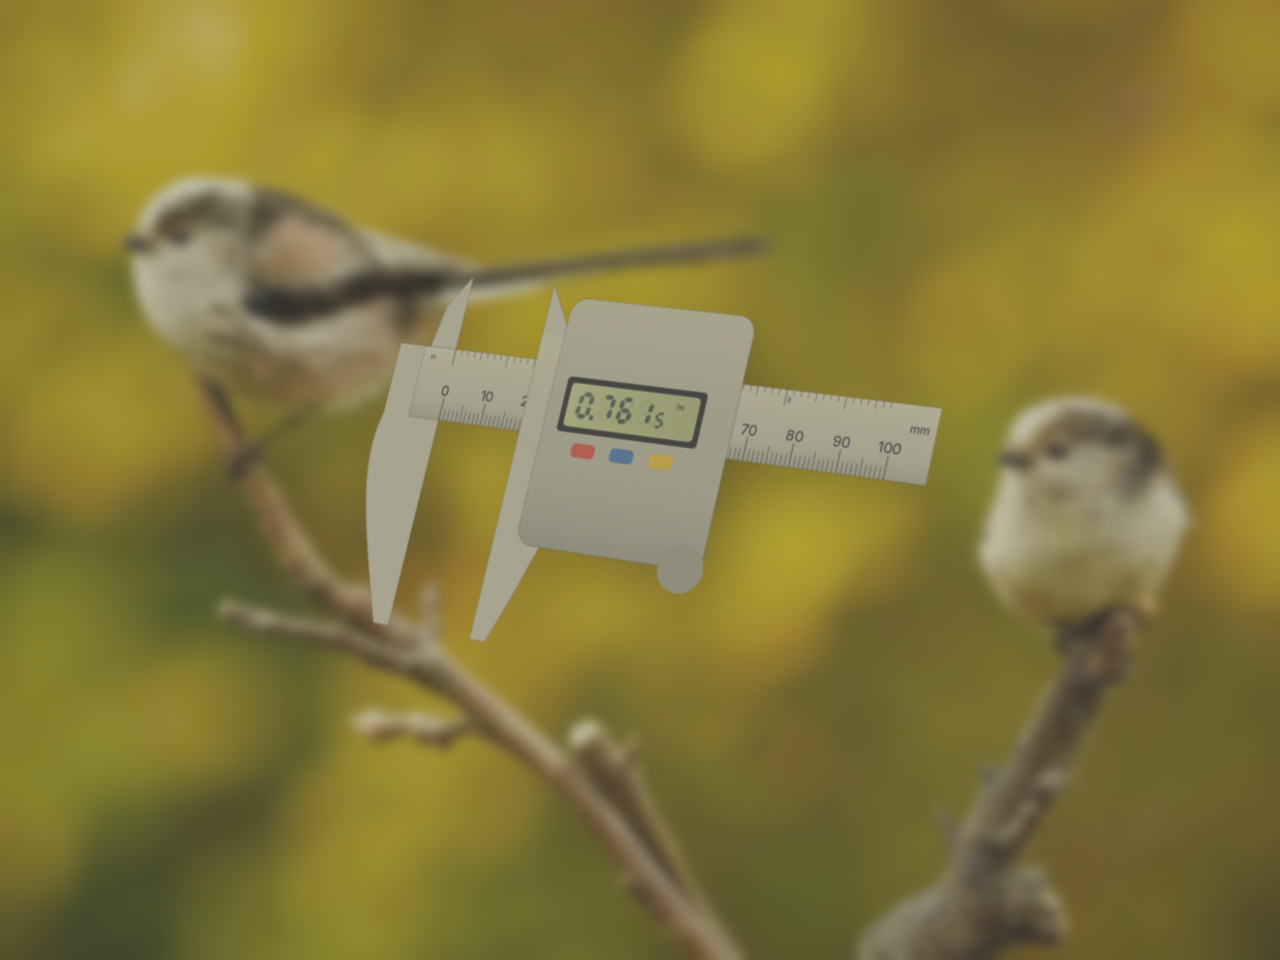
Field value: **0.7615** in
